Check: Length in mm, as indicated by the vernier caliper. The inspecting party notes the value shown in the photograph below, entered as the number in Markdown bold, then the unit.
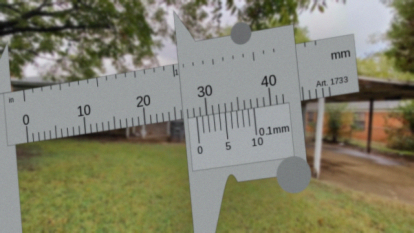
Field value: **28.4** mm
